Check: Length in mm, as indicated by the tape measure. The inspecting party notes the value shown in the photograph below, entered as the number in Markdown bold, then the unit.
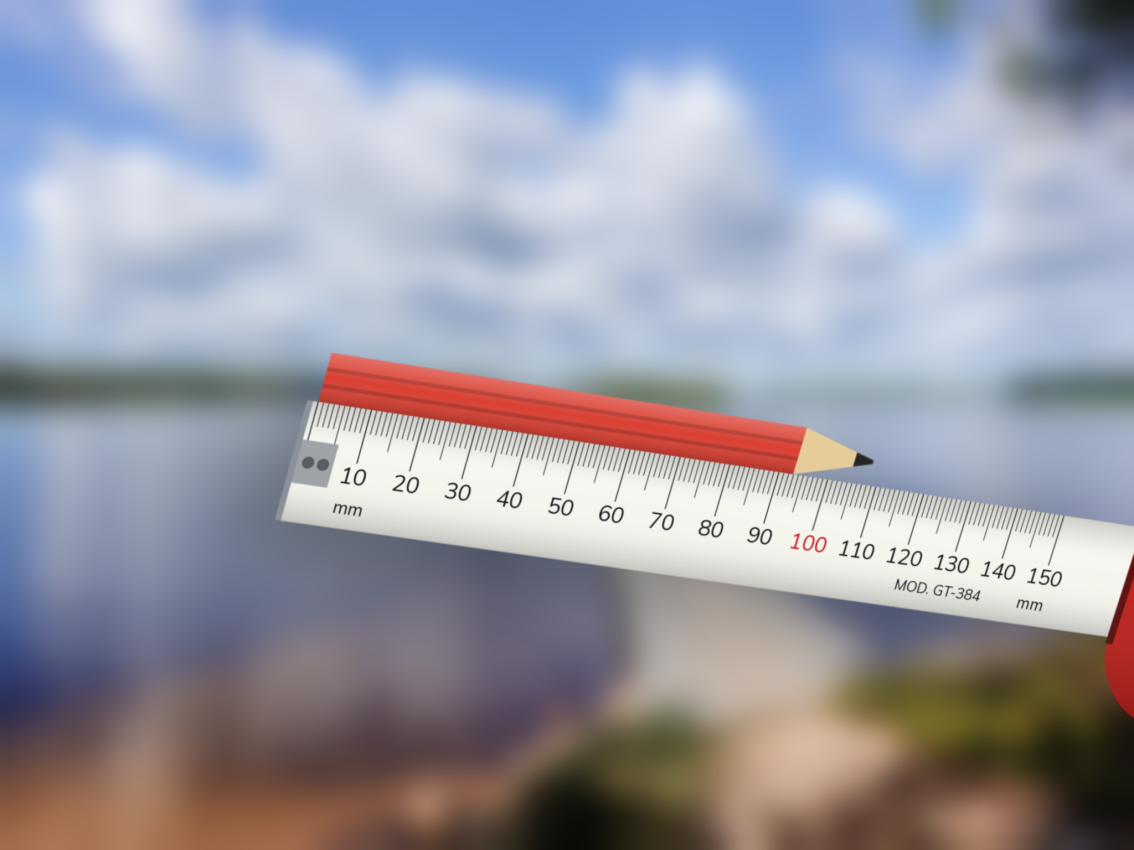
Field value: **108** mm
